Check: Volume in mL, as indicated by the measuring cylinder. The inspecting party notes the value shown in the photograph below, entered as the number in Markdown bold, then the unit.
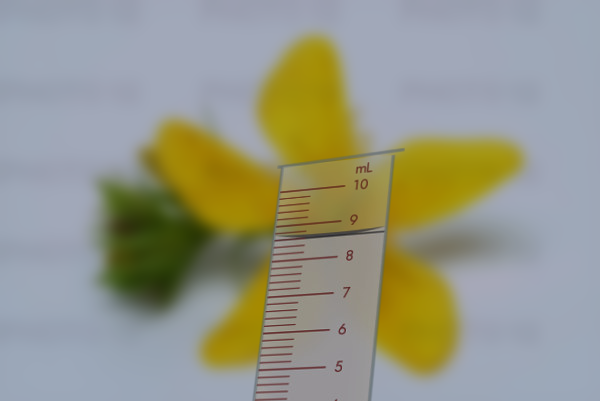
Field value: **8.6** mL
